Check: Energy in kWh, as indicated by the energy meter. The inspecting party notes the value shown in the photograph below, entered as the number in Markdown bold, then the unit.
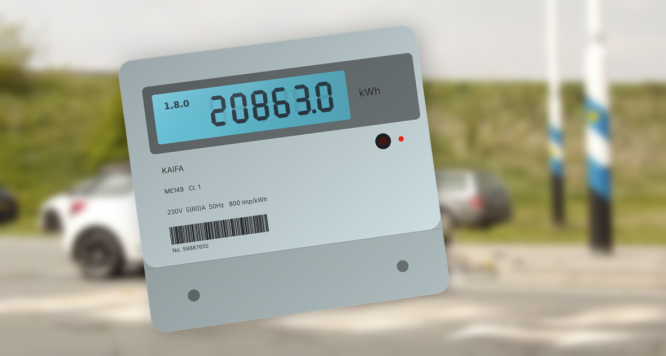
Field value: **20863.0** kWh
